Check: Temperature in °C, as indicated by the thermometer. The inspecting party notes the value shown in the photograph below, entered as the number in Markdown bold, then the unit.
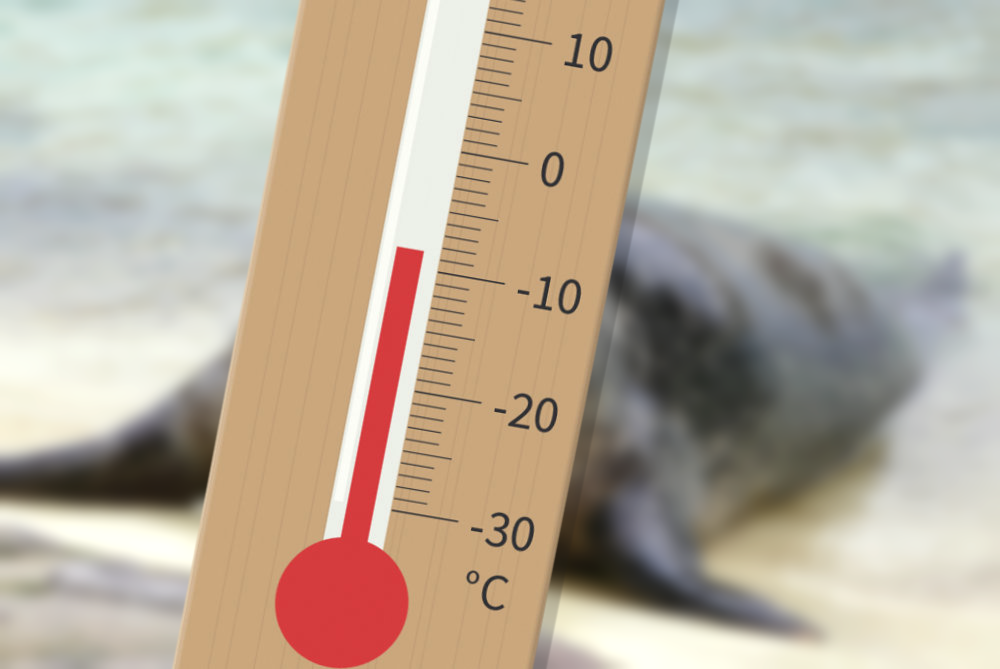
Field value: **-8.5** °C
